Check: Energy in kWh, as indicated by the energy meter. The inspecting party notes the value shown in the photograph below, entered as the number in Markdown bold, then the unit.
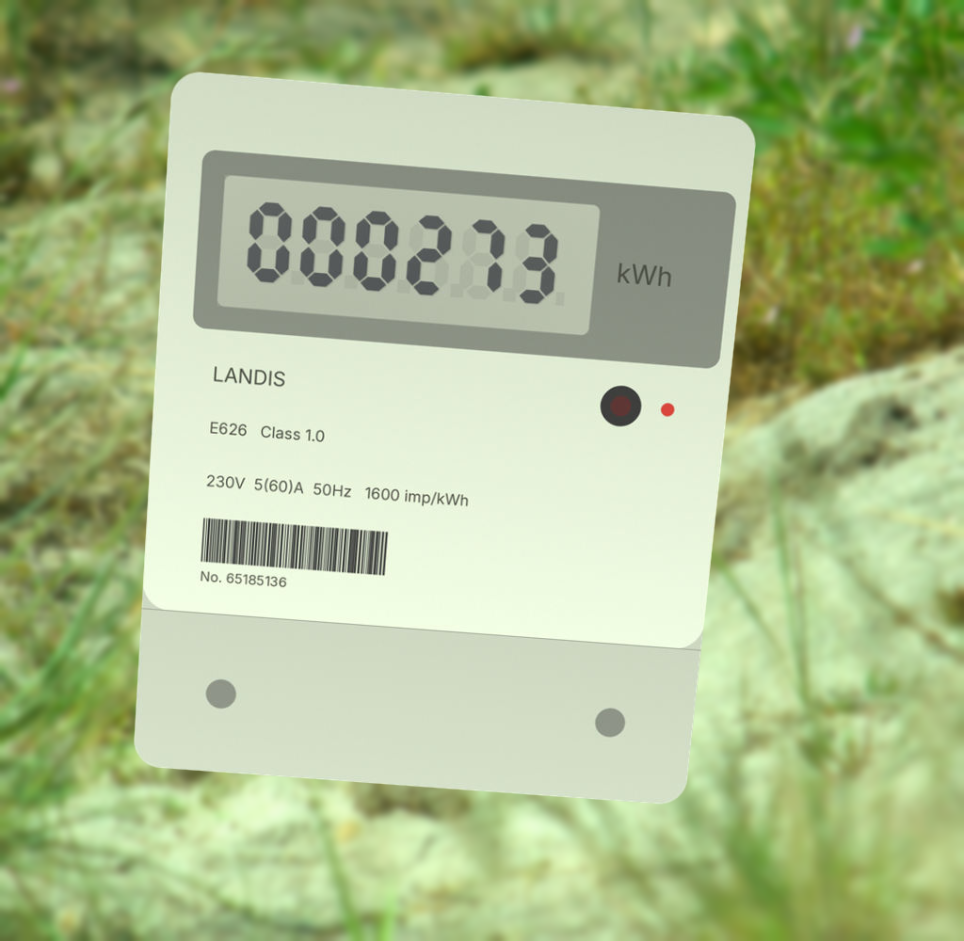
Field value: **273** kWh
